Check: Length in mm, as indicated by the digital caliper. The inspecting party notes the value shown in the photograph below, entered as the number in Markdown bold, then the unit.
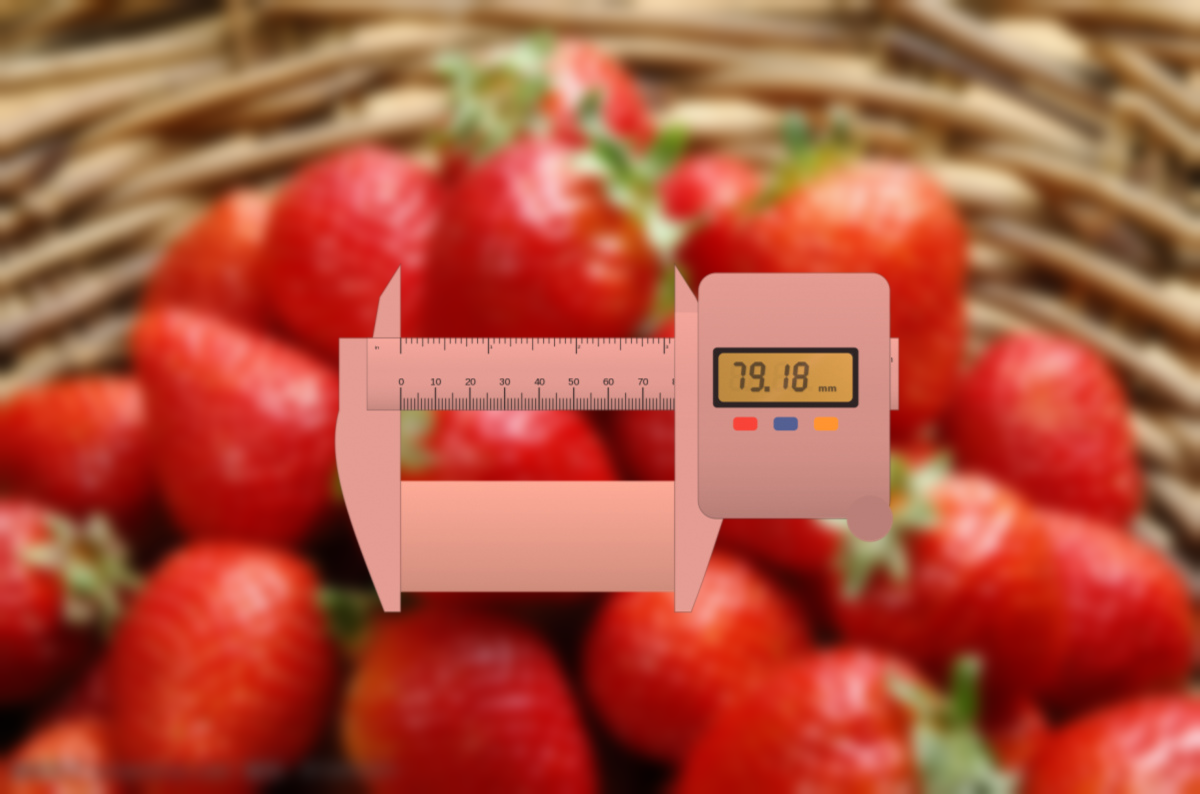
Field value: **79.18** mm
